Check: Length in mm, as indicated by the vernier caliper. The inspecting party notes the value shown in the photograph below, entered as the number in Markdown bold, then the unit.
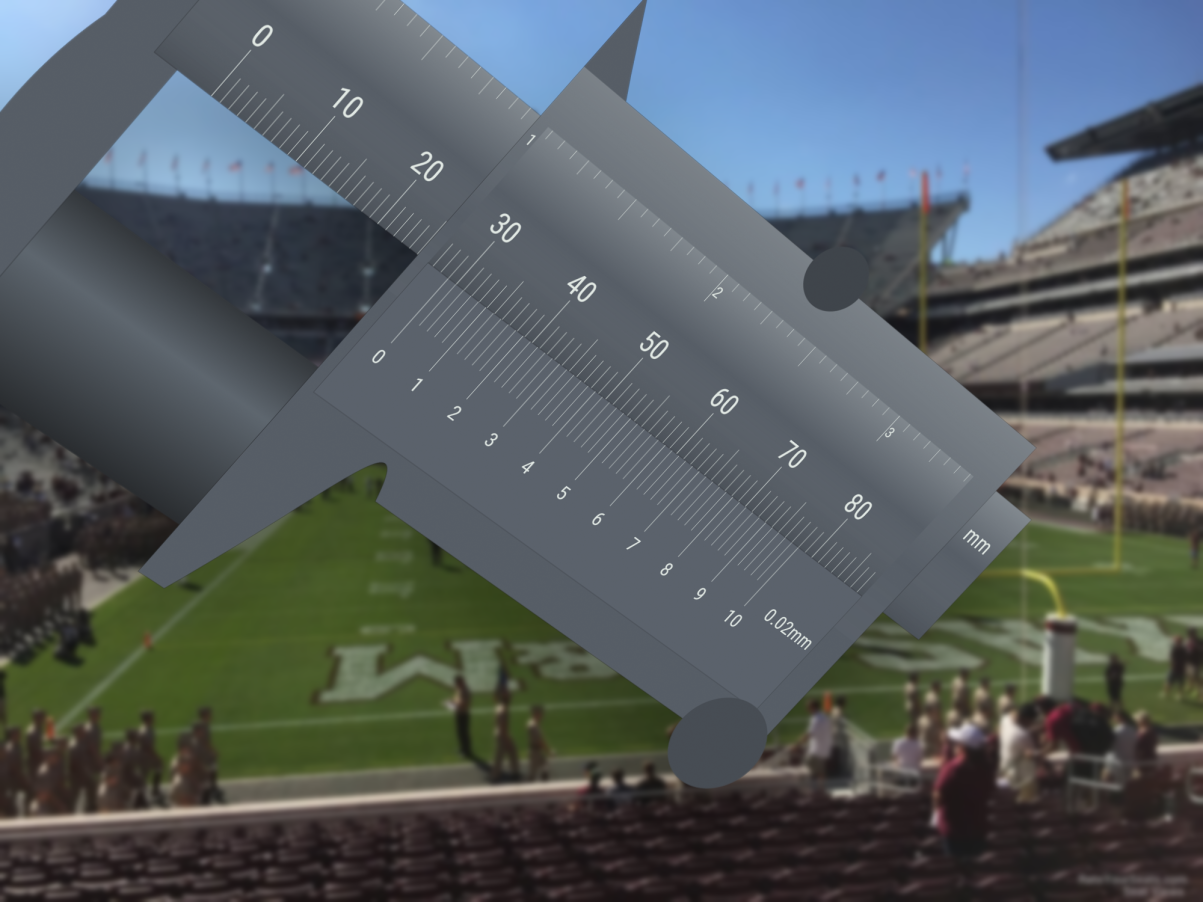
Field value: **29.0** mm
